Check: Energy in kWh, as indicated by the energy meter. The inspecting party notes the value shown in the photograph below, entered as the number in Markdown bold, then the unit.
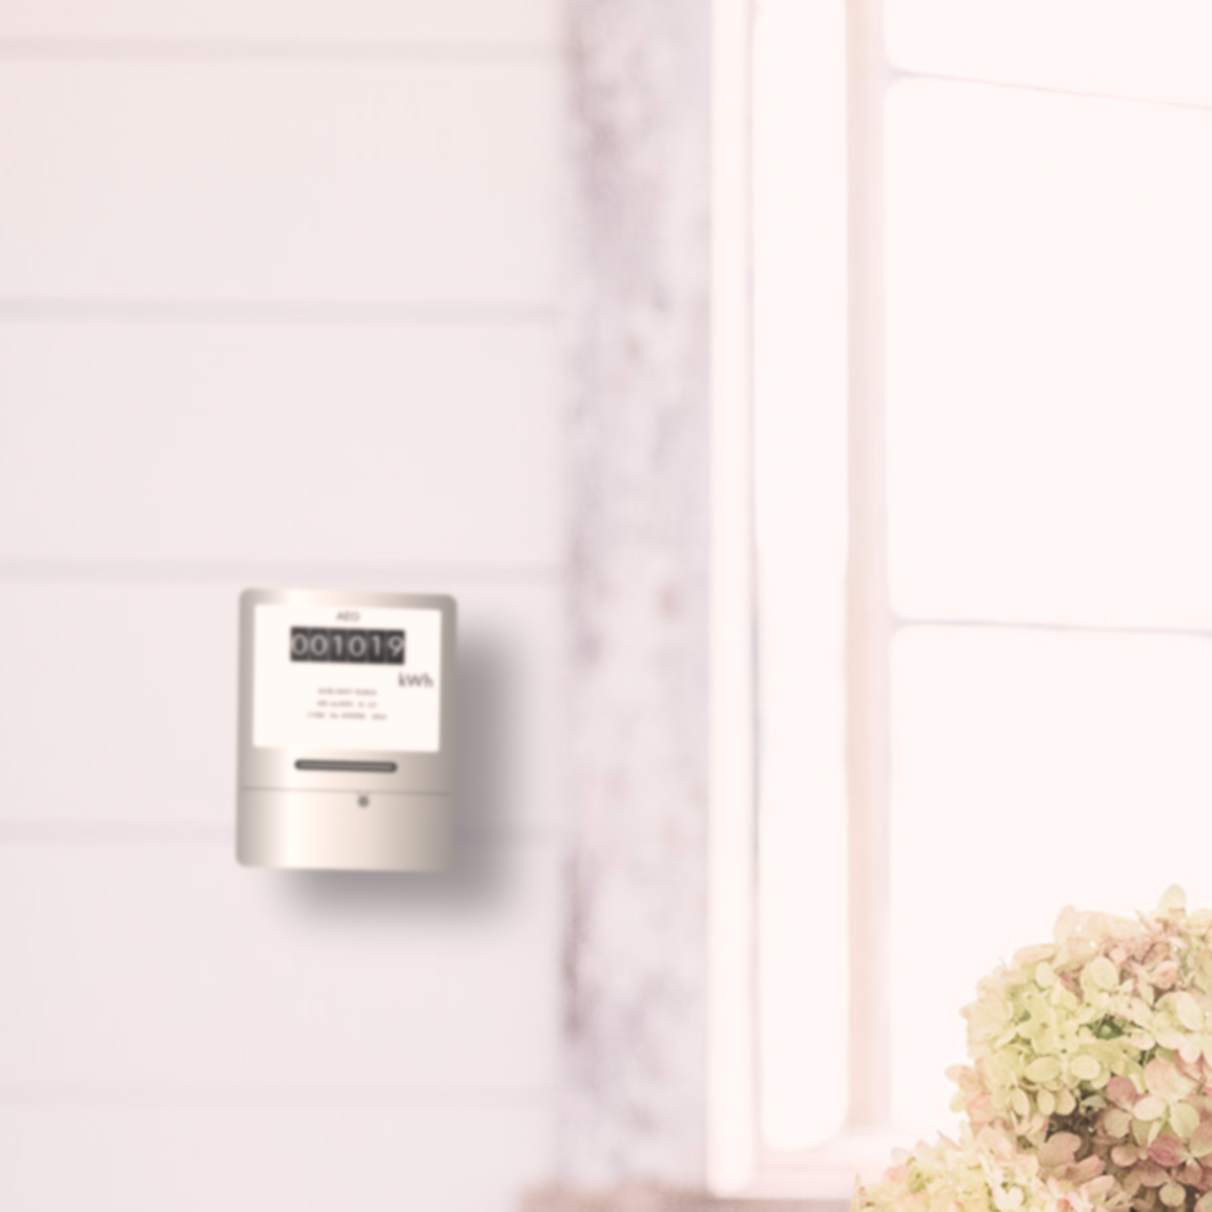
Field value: **1019** kWh
